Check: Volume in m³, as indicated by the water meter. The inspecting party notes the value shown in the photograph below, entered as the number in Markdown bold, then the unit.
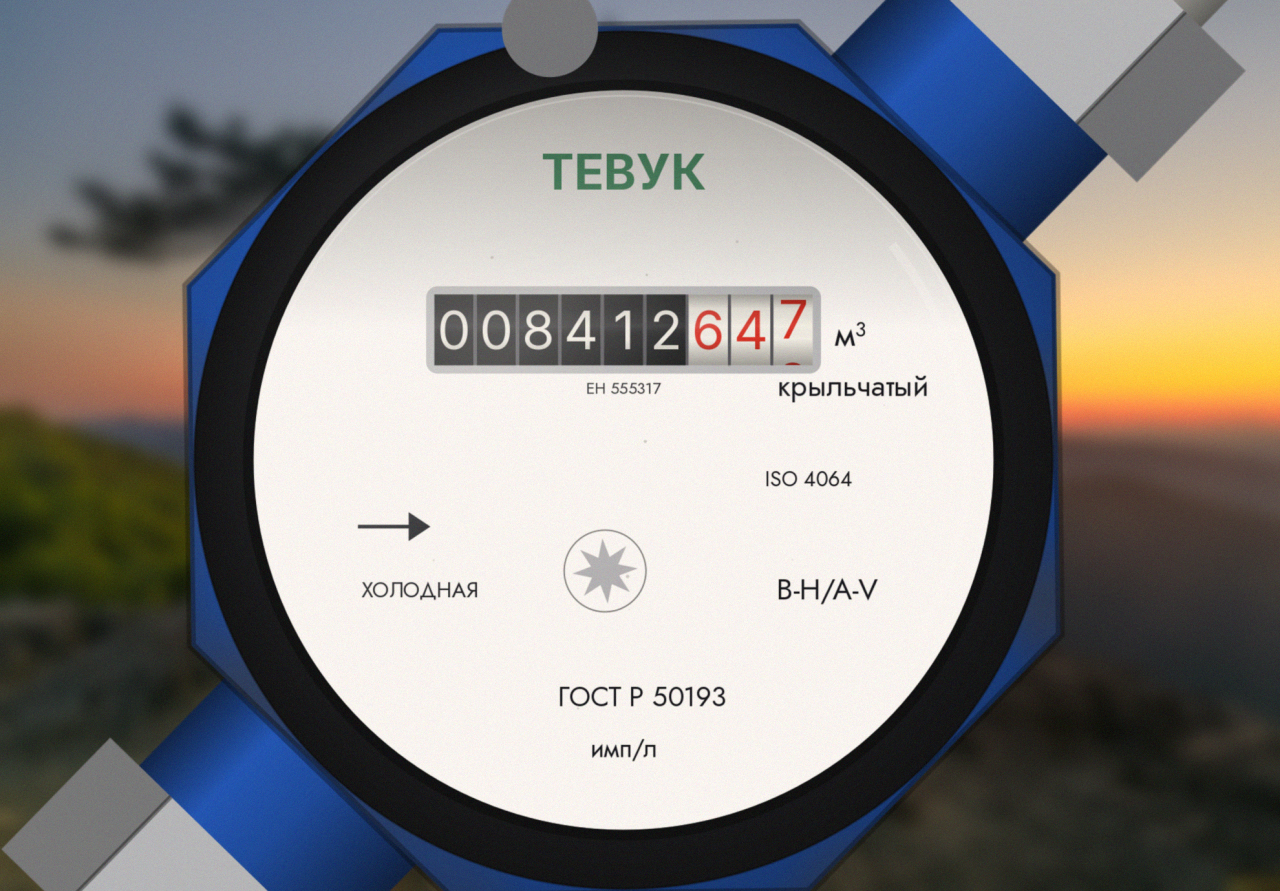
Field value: **8412.647** m³
